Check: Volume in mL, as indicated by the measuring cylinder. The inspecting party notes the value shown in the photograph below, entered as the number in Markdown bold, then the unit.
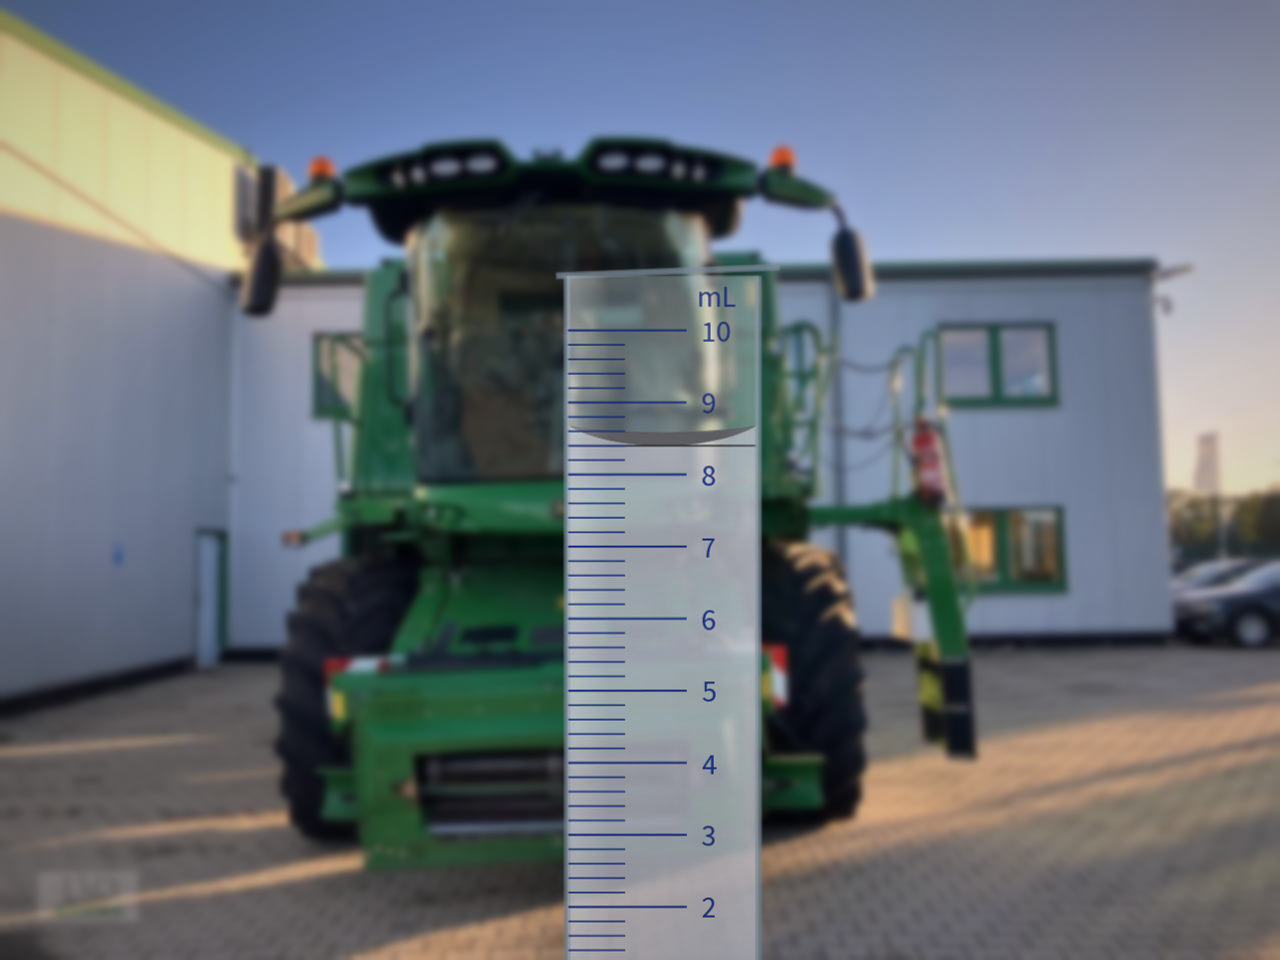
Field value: **8.4** mL
